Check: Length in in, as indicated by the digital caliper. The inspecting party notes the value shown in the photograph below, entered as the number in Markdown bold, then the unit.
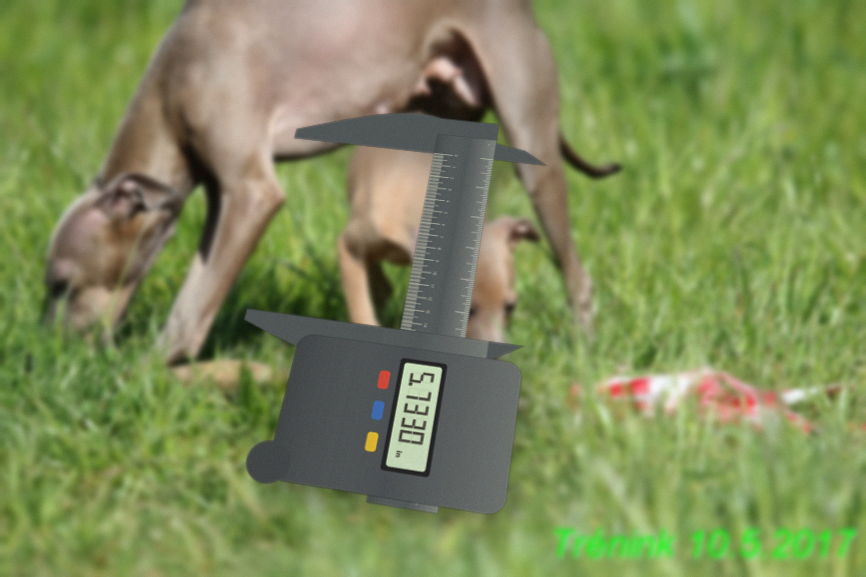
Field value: **5.7330** in
